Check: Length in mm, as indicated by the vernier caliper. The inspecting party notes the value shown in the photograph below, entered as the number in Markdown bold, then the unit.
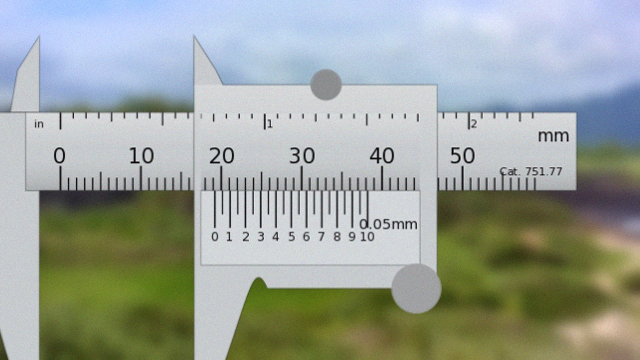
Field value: **19.2** mm
